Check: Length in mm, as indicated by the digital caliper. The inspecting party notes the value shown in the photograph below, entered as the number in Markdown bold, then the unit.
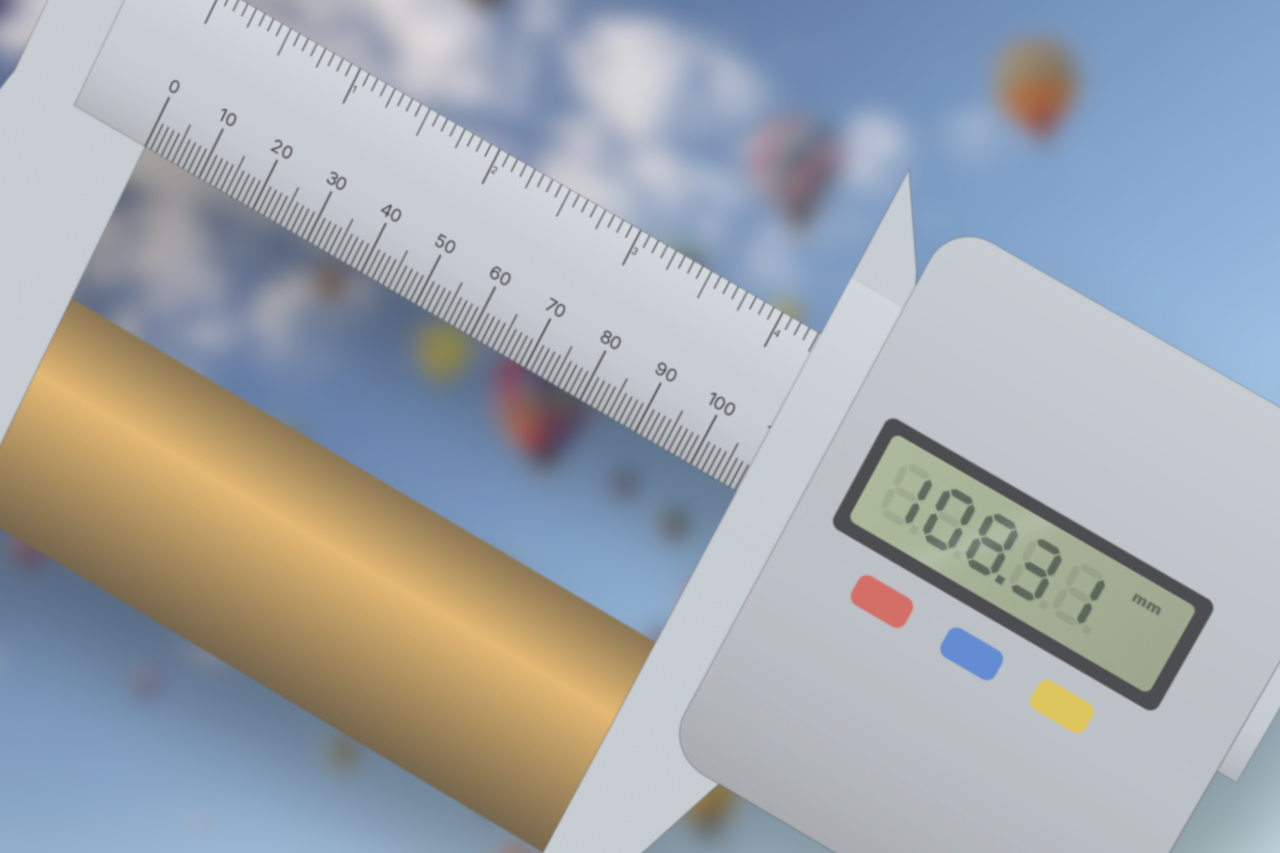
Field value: **108.31** mm
